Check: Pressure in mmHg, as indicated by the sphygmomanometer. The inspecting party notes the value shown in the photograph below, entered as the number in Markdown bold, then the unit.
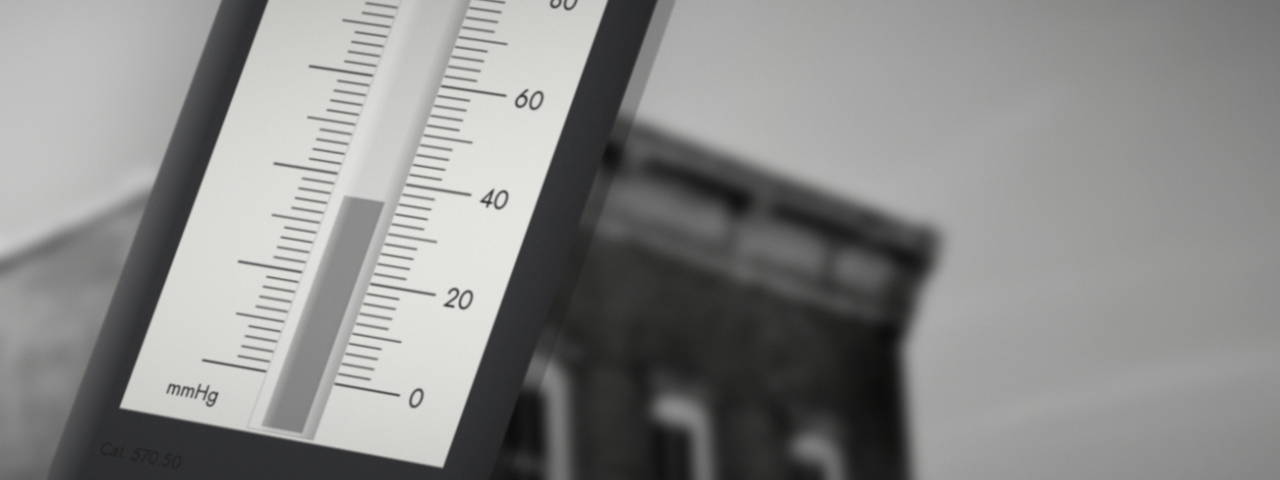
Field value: **36** mmHg
